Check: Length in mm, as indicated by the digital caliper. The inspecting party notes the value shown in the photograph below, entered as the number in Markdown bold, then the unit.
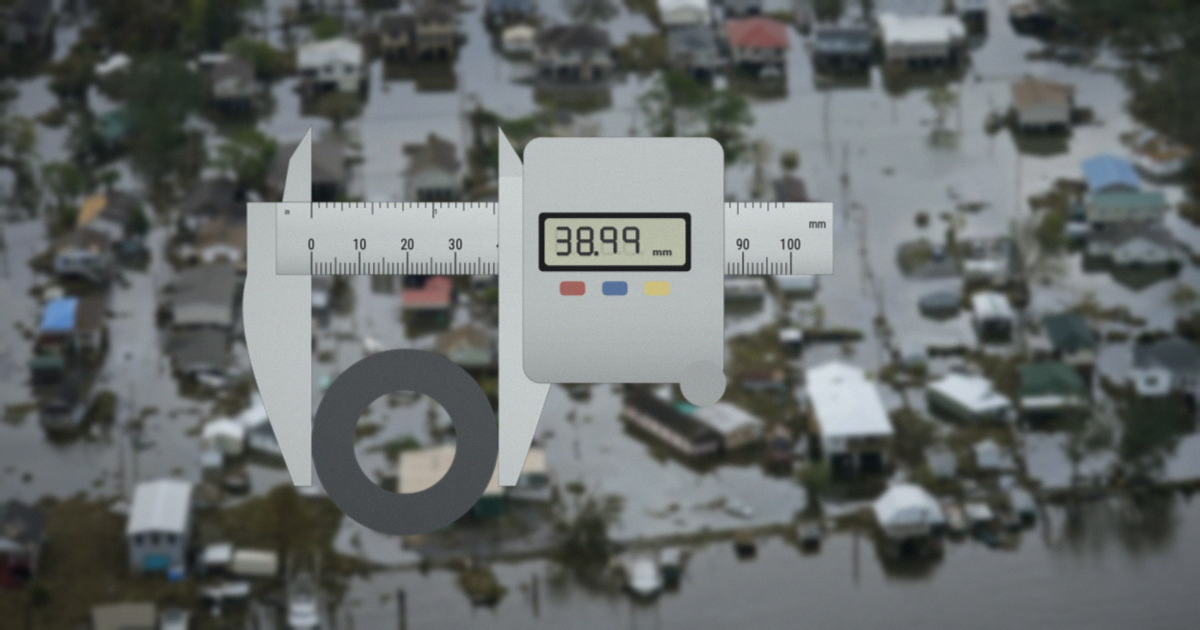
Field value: **38.99** mm
